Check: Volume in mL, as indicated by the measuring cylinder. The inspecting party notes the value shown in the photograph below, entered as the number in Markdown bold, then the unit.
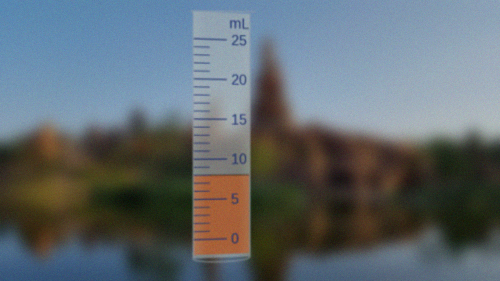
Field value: **8** mL
